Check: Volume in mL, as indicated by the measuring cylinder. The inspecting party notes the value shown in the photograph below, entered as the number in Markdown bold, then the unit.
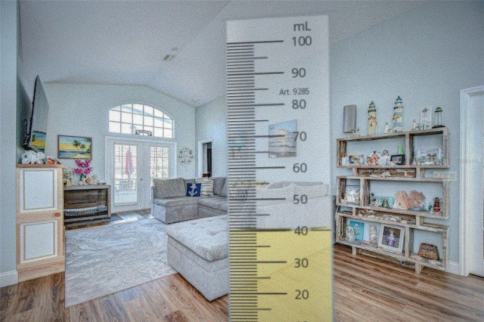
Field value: **40** mL
